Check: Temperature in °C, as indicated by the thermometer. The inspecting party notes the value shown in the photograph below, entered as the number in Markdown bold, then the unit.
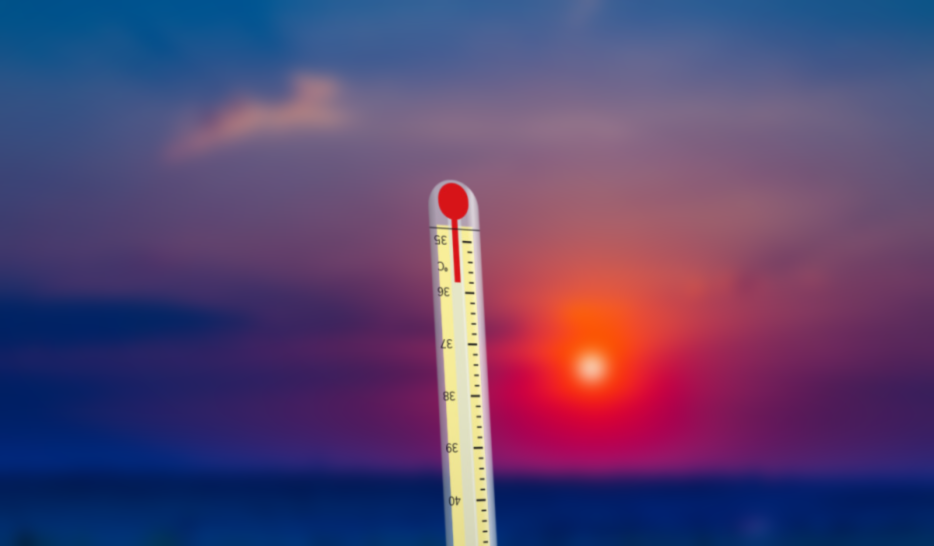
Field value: **35.8** °C
